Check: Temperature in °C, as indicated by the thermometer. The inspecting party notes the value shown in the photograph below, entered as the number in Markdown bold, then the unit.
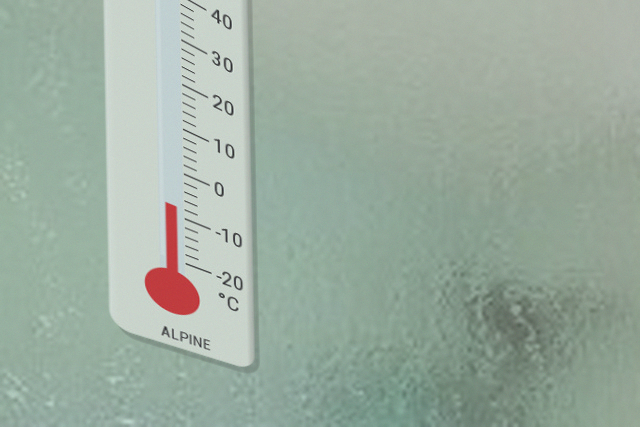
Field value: **-8** °C
